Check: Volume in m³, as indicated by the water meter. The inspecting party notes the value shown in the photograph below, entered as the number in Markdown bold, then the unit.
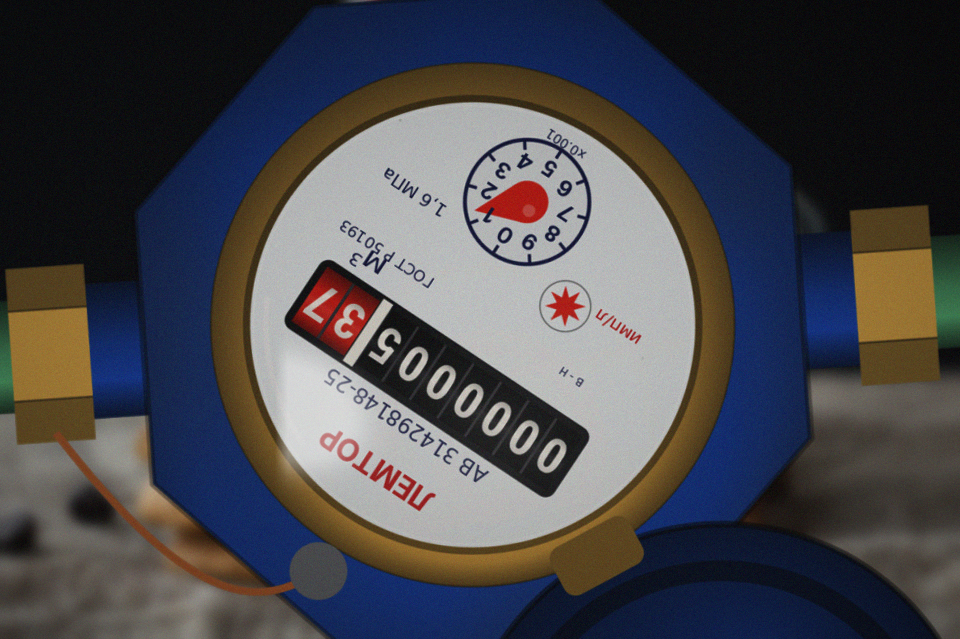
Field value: **5.371** m³
